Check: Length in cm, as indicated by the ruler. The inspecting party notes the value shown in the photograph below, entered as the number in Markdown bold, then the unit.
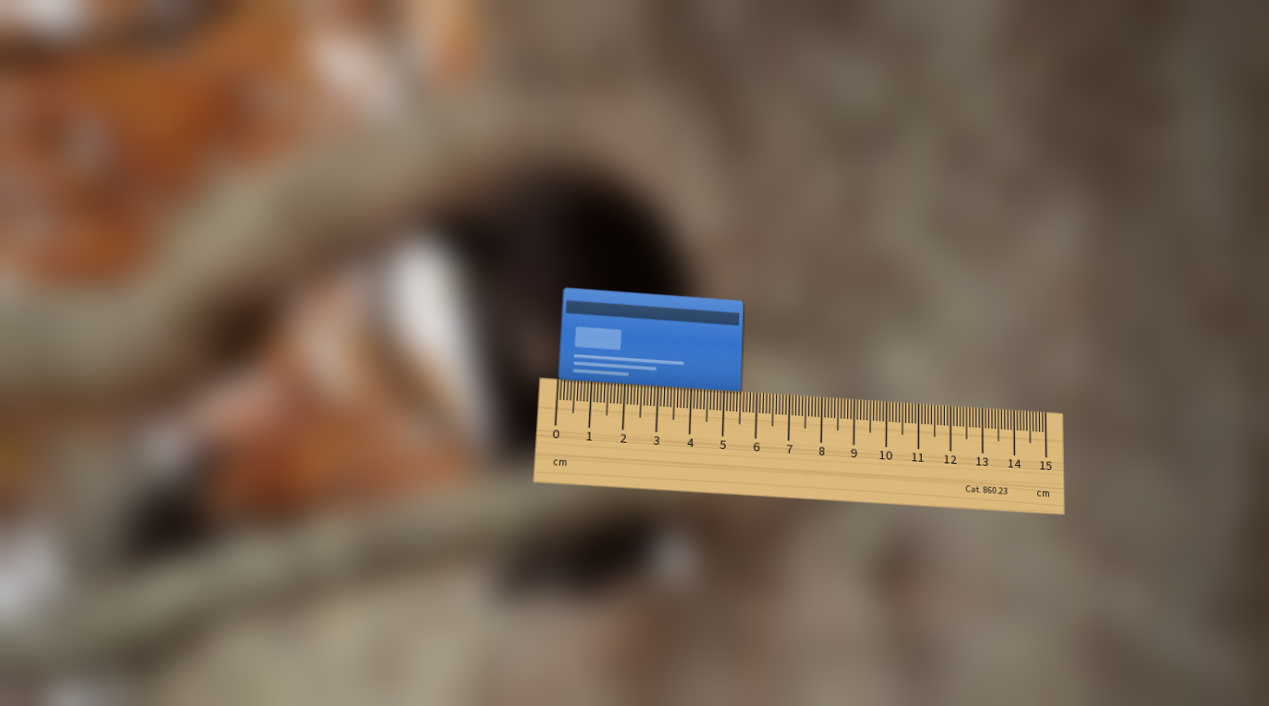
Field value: **5.5** cm
